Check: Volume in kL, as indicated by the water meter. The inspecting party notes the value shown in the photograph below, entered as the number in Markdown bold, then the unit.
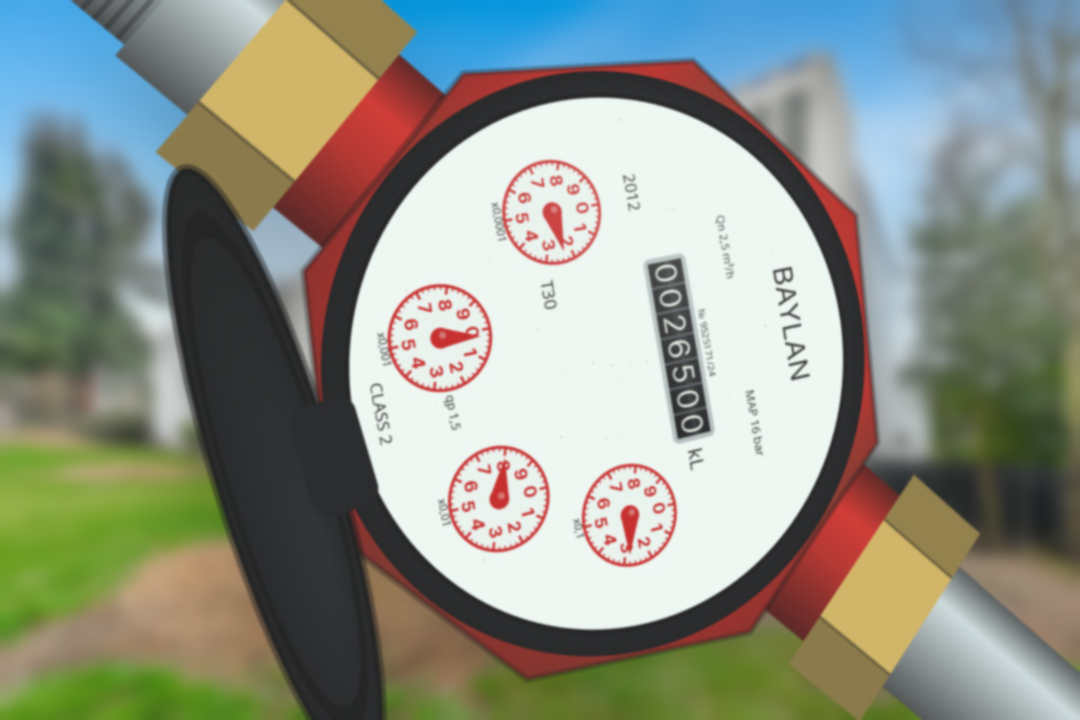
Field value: **26500.2802** kL
